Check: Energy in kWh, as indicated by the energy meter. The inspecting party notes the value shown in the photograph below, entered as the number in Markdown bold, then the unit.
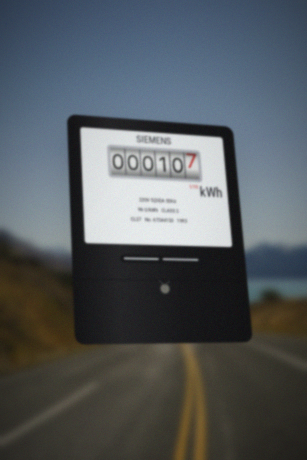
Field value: **10.7** kWh
